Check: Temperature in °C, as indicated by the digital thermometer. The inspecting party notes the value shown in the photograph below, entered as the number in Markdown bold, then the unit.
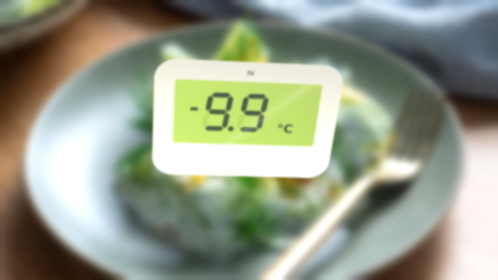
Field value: **-9.9** °C
